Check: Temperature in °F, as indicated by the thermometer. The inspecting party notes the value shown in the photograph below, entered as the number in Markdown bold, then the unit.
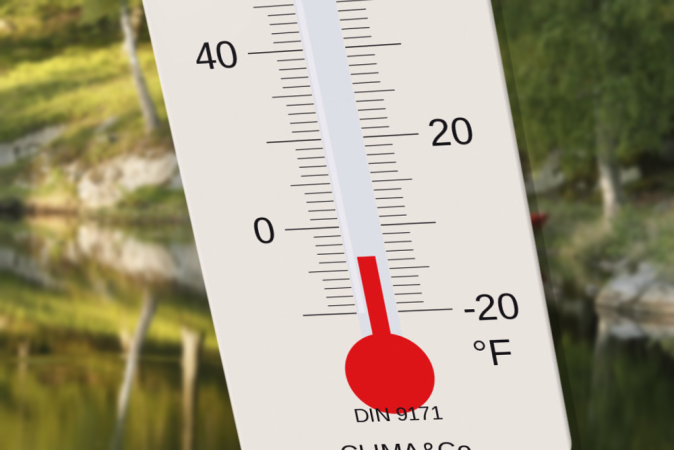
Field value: **-7** °F
